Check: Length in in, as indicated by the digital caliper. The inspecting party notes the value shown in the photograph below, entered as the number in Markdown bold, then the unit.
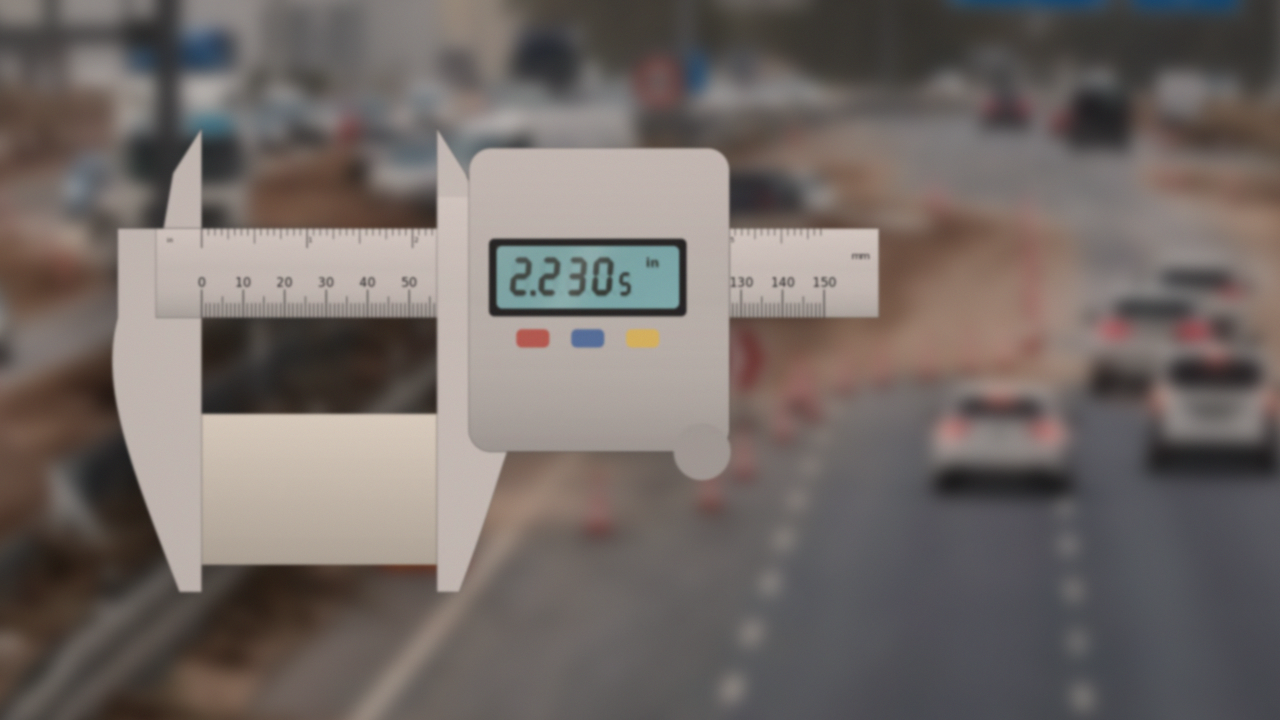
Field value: **2.2305** in
